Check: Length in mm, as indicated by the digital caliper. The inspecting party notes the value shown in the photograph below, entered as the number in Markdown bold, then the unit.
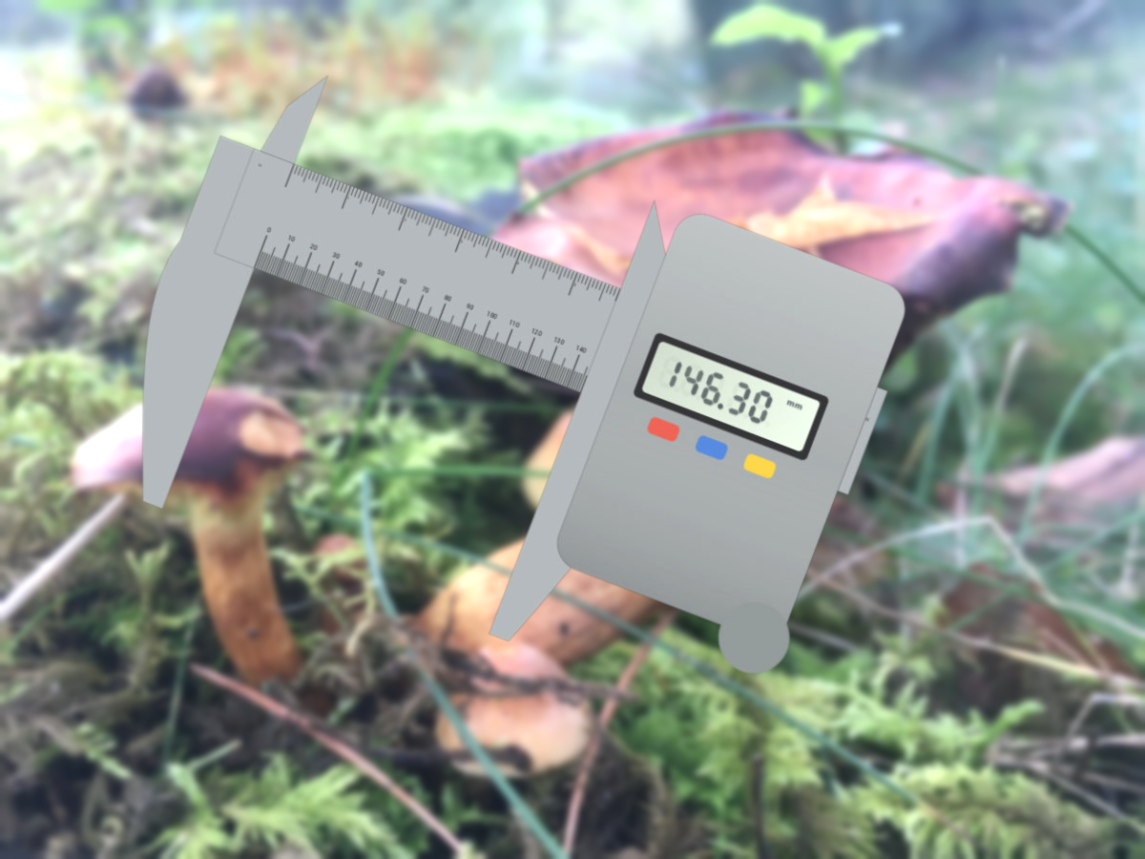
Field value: **146.30** mm
